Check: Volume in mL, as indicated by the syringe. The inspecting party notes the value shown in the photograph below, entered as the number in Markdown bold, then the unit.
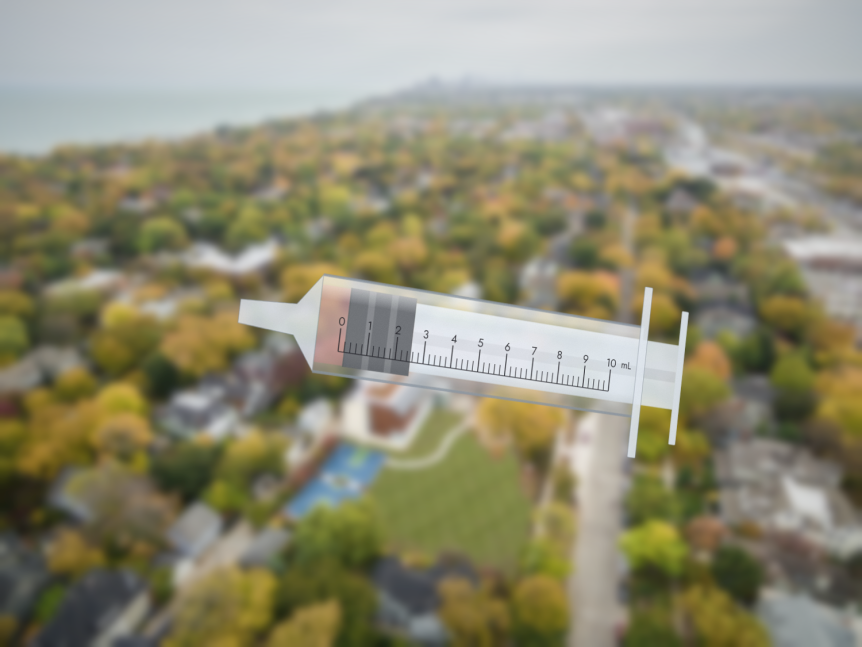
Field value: **0.2** mL
